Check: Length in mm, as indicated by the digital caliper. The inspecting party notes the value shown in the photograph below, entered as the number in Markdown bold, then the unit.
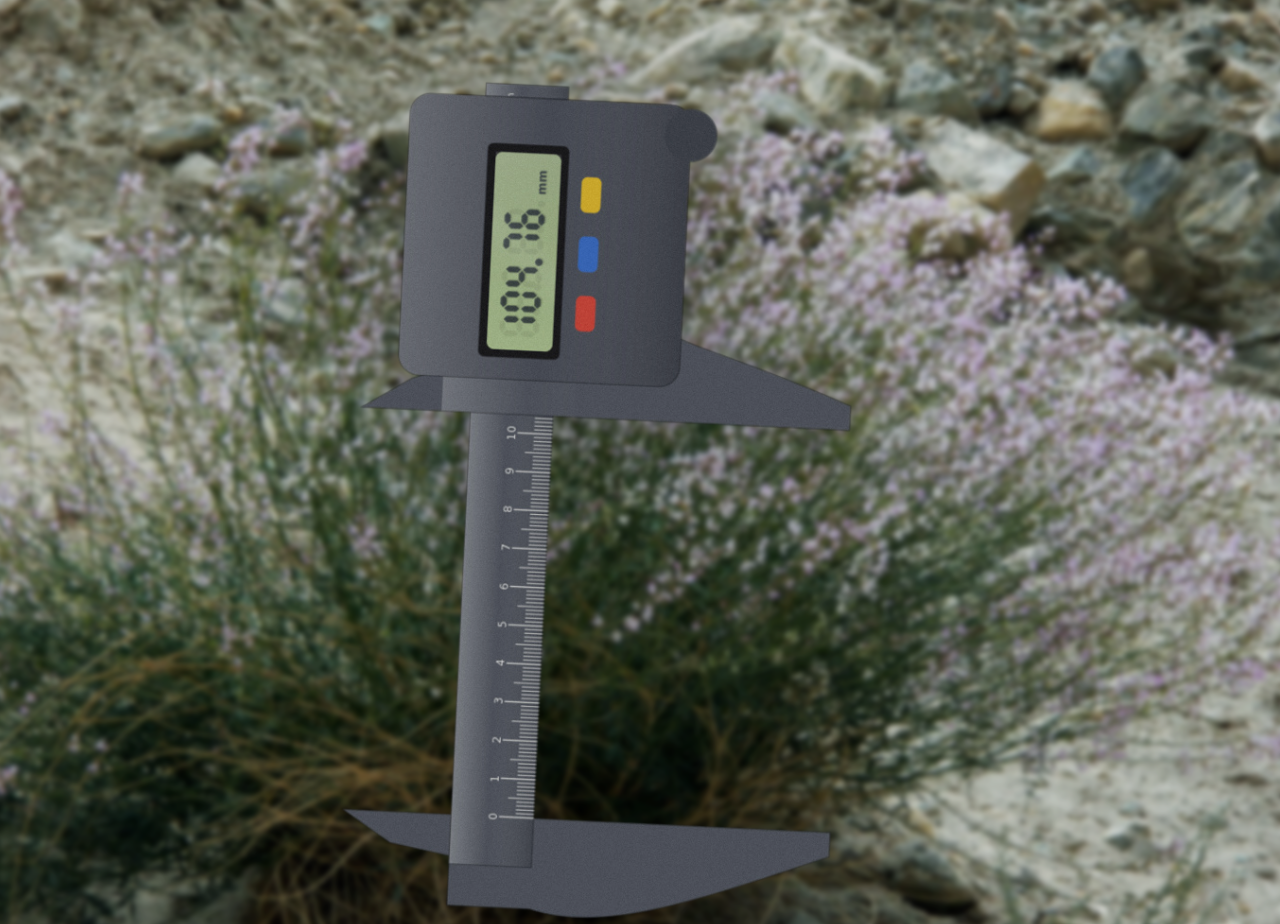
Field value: **104.76** mm
